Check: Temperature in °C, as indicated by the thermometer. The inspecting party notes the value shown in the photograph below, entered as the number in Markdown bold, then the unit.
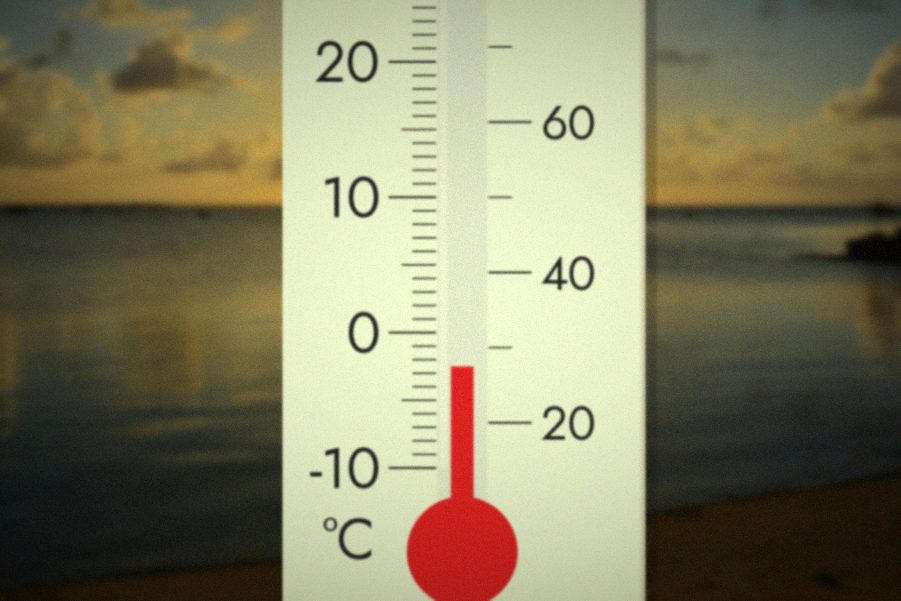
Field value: **-2.5** °C
